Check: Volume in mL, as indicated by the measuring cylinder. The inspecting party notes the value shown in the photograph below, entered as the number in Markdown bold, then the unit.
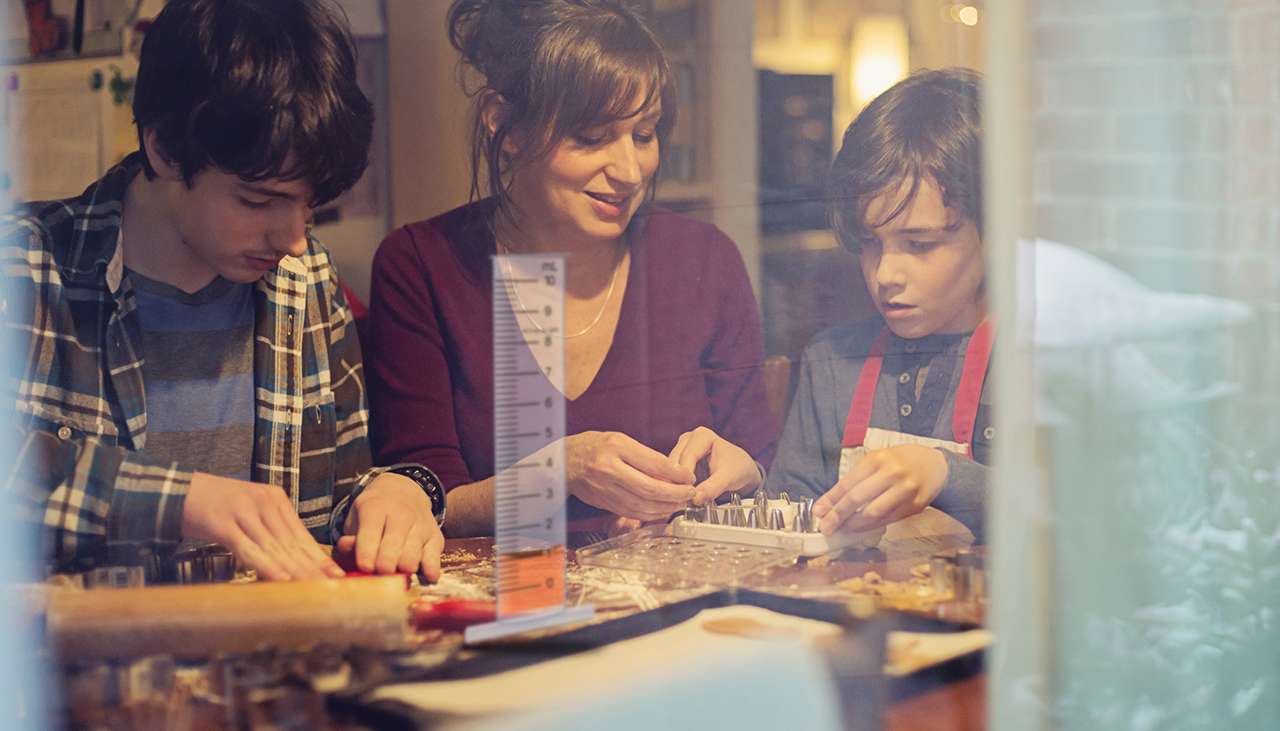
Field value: **1** mL
